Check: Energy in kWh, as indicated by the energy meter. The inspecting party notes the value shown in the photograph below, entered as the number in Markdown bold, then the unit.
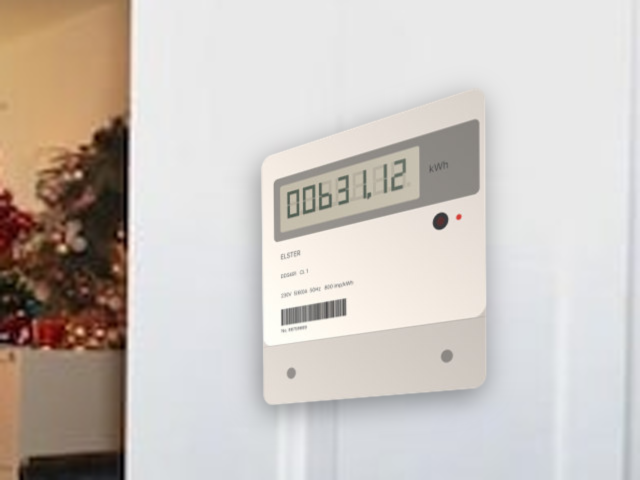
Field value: **631.12** kWh
